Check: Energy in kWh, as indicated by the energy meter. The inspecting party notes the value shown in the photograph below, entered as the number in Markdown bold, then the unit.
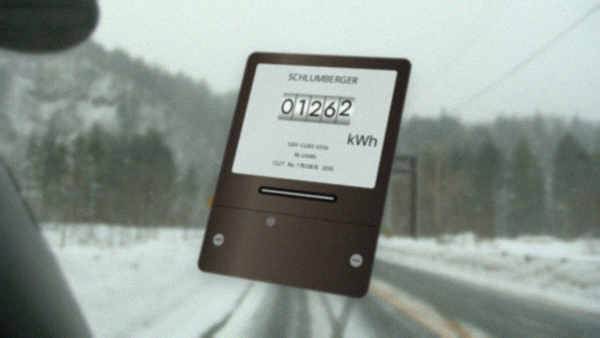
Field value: **1262** kWh
